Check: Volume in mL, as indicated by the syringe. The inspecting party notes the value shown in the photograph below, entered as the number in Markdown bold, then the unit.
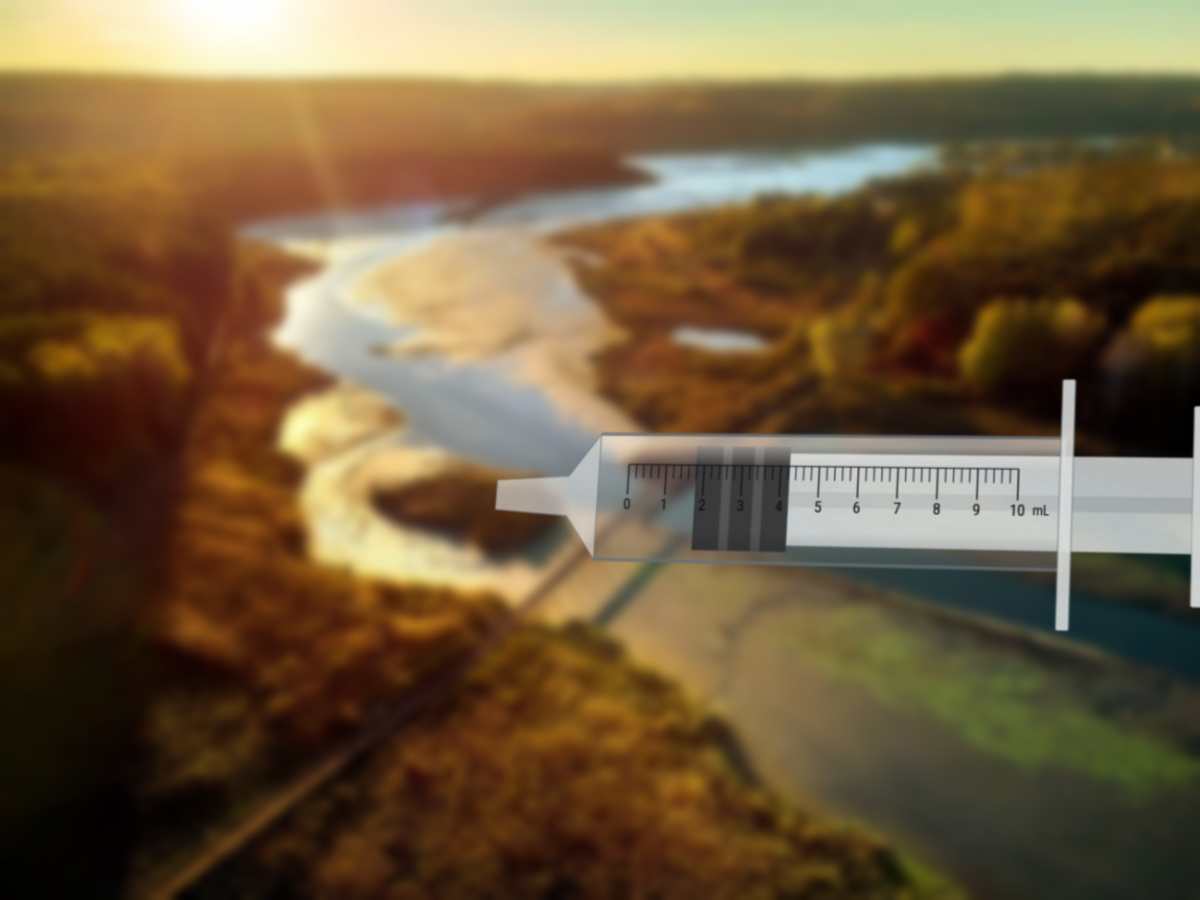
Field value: **1.8** mL
